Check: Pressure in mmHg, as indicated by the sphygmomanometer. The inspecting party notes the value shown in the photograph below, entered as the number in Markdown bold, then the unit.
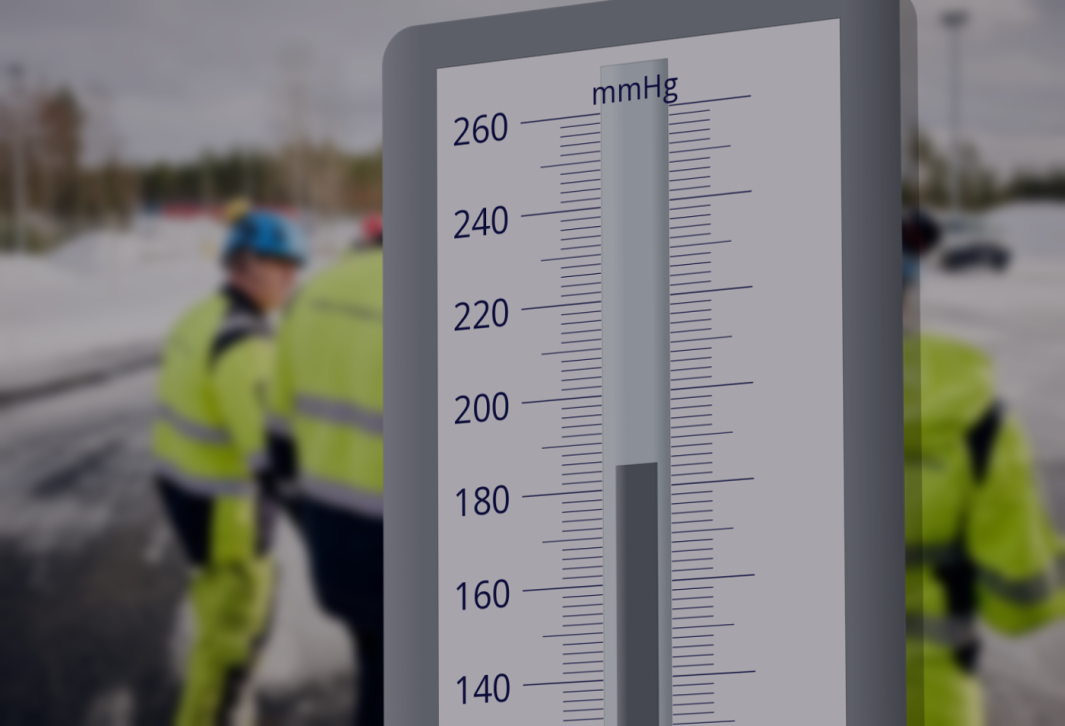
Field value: **185** mmHg
